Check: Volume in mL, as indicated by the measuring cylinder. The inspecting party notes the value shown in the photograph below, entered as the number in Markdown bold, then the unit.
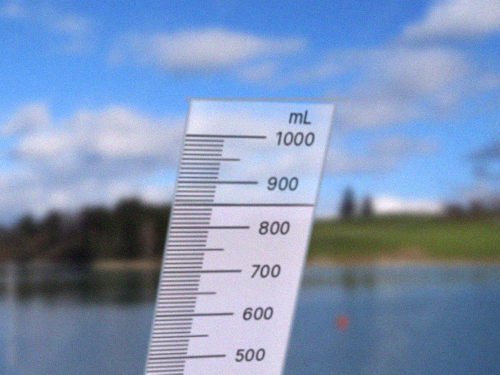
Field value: **850** mL
